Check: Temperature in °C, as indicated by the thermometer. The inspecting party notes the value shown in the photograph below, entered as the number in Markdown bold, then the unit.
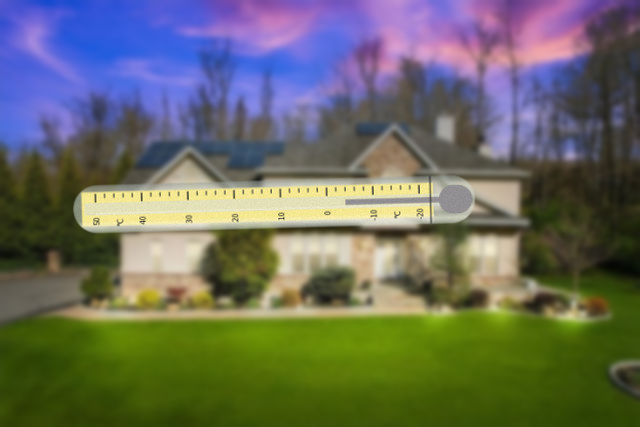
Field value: **-4** °C
